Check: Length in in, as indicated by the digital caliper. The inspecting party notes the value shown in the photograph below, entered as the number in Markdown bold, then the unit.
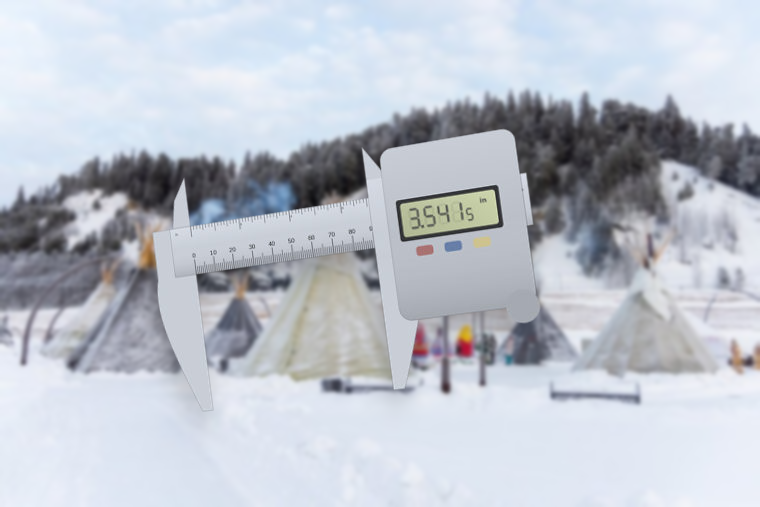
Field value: **3.5415** in
